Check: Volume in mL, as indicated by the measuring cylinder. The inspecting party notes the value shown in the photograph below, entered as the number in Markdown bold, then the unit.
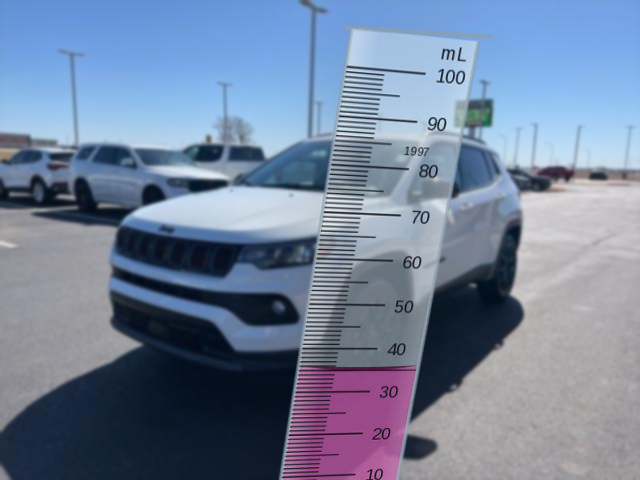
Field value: **35** mL
